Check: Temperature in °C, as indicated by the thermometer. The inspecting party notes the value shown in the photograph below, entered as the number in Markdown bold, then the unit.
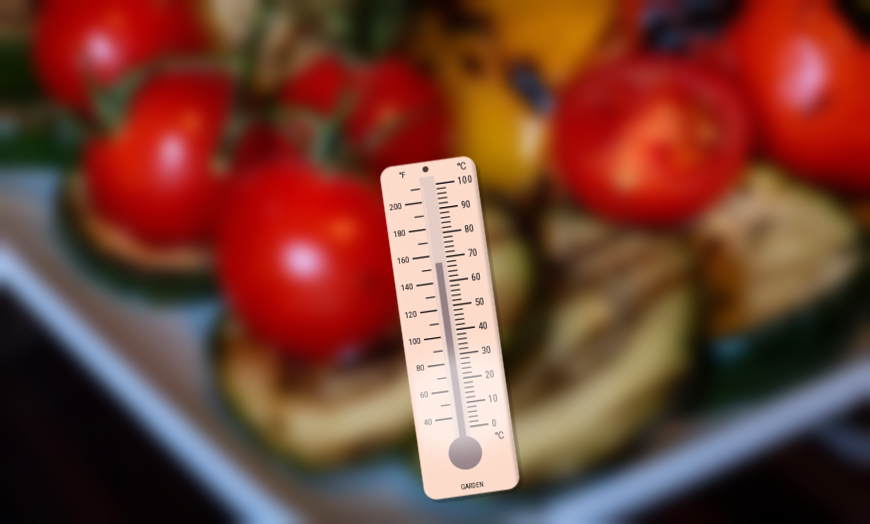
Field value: **68** °C
